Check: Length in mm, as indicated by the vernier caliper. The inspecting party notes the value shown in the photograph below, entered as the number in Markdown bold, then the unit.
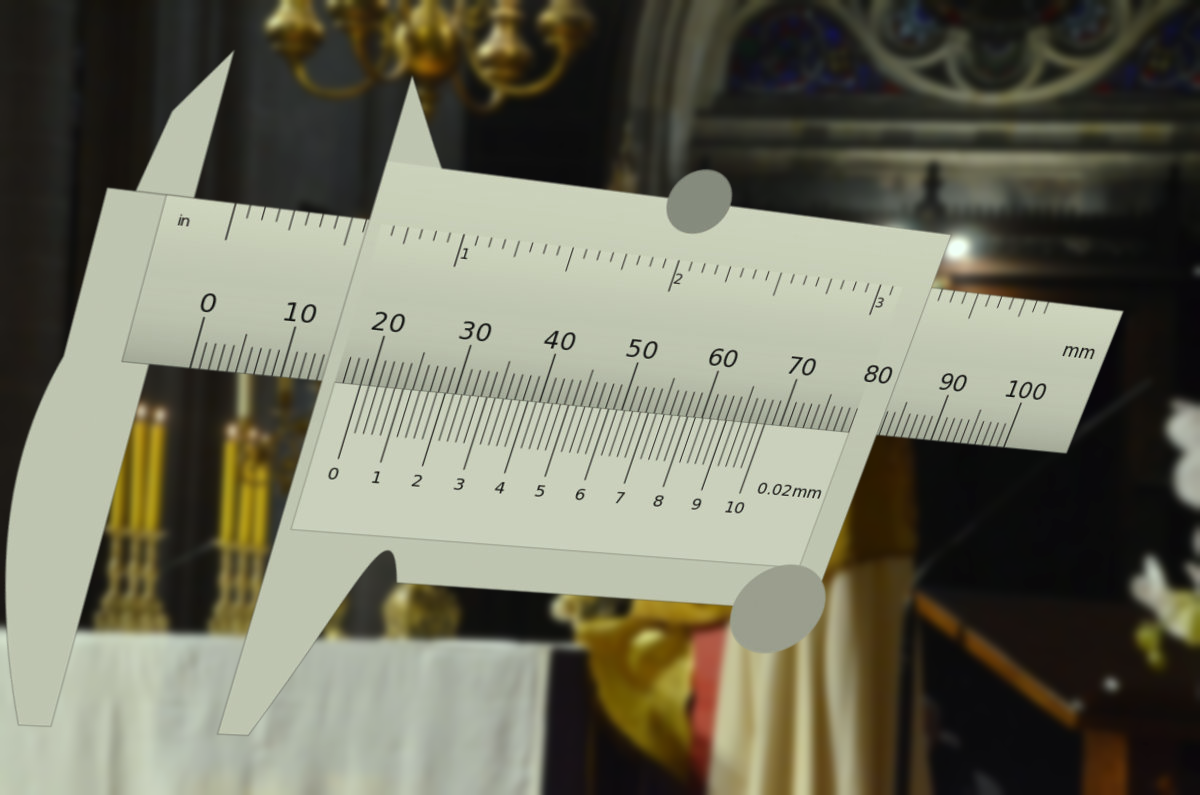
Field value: **19.0** mm
